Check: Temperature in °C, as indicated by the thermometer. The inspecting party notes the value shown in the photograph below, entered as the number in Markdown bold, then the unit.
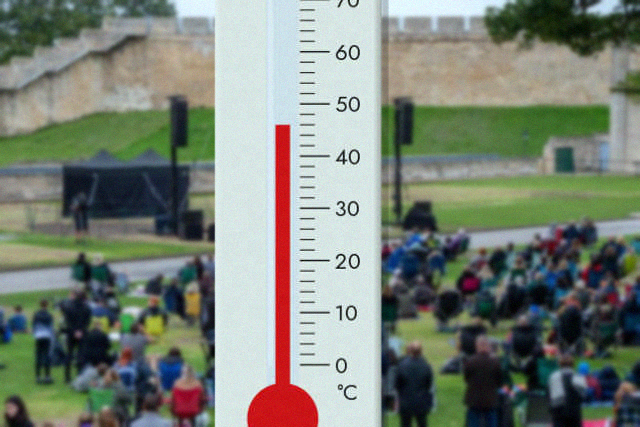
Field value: **46** °C
